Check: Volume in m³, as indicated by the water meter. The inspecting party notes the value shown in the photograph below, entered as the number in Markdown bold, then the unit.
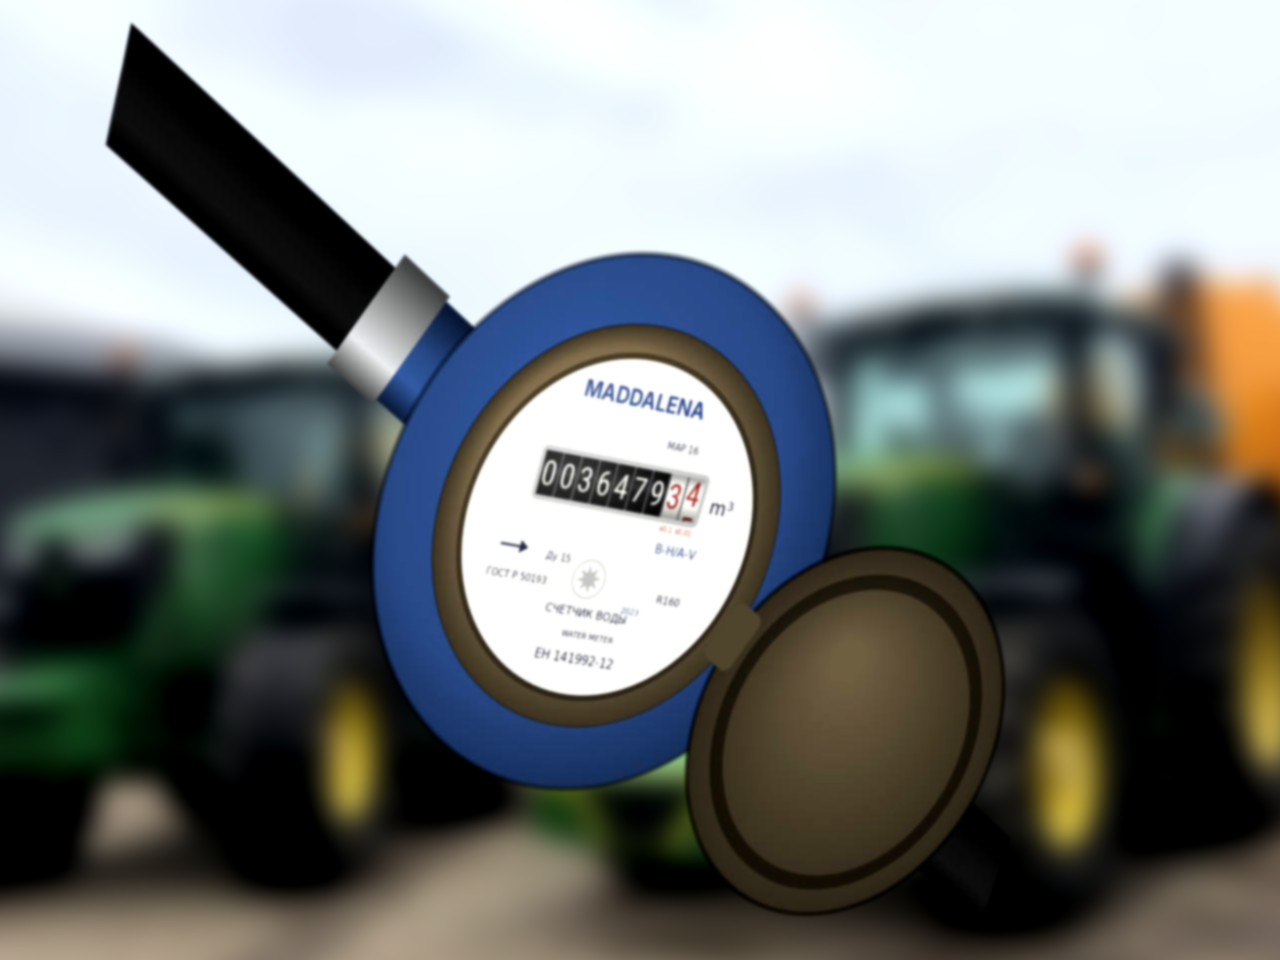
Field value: **36479.34** m³
